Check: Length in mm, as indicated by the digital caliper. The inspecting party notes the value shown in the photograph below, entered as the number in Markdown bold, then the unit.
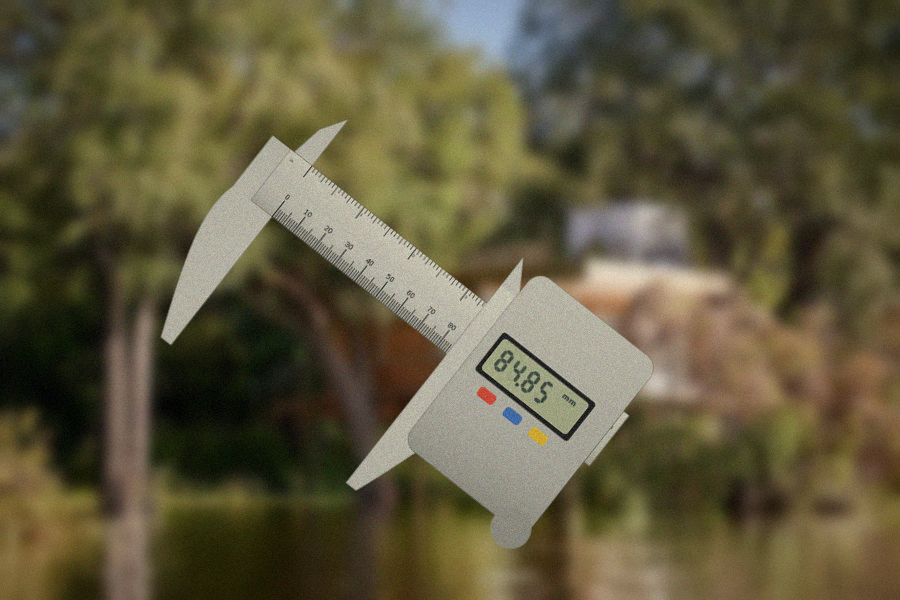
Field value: **84.85** mm
